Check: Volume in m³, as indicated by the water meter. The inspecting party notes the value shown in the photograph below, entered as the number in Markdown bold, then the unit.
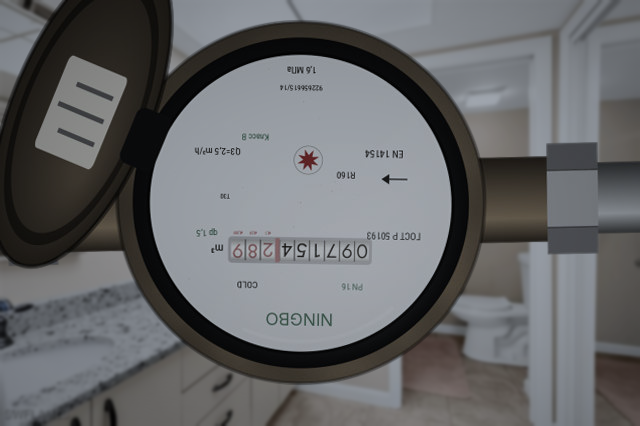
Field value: **97154.289** m³
